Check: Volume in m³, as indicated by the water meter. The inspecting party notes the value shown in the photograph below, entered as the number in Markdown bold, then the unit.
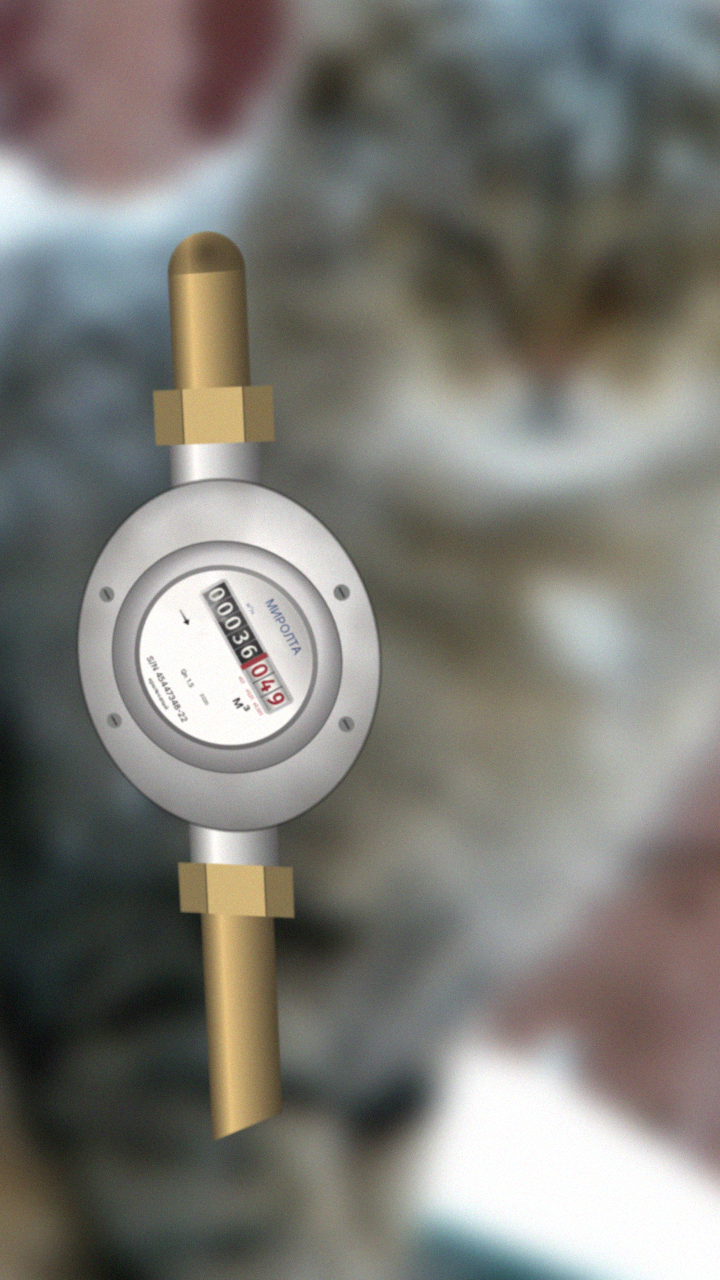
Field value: **36.049** m³
